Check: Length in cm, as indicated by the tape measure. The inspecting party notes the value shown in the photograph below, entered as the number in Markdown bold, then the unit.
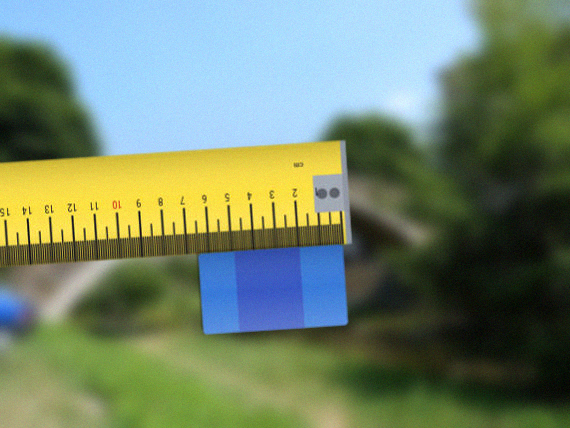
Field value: **6.5** cm
